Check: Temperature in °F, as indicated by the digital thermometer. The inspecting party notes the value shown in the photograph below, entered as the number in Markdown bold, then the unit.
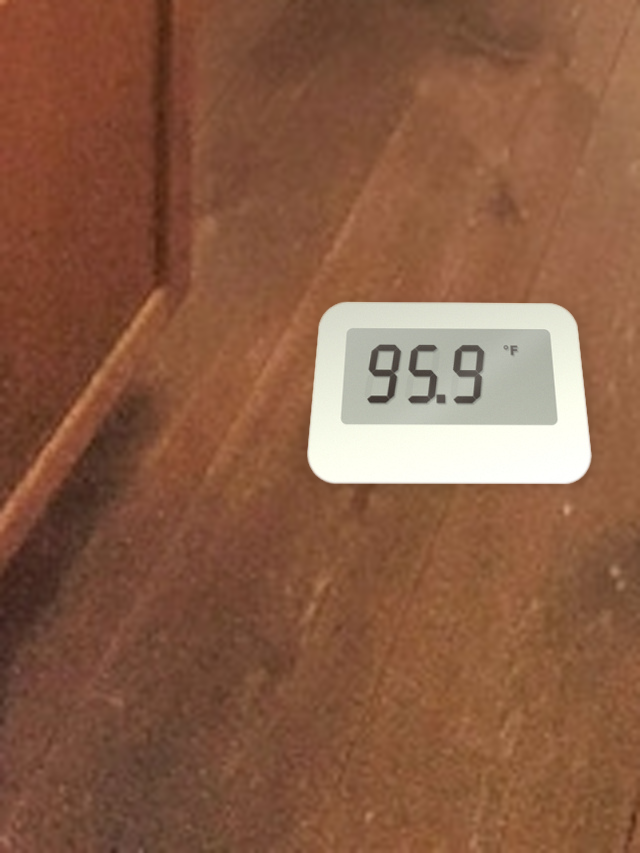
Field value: **95.9** °F
